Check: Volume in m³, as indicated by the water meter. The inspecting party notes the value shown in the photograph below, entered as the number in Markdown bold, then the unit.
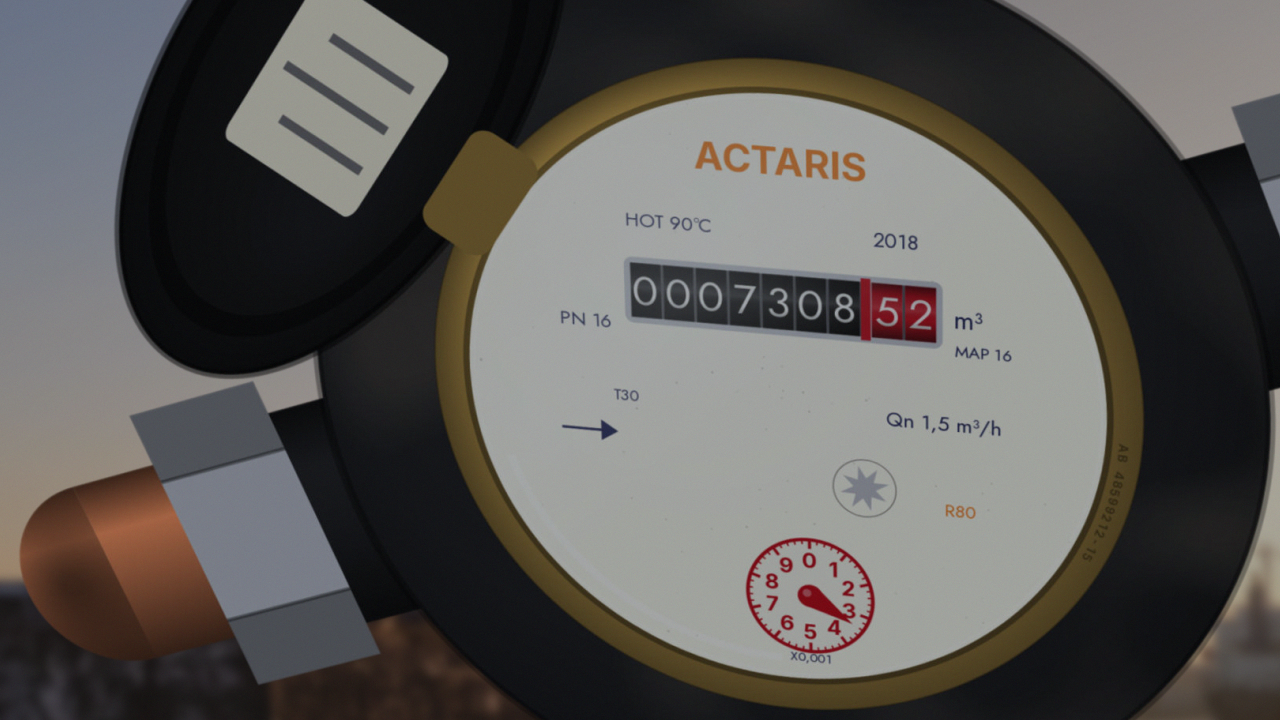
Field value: **7308.523** m³
